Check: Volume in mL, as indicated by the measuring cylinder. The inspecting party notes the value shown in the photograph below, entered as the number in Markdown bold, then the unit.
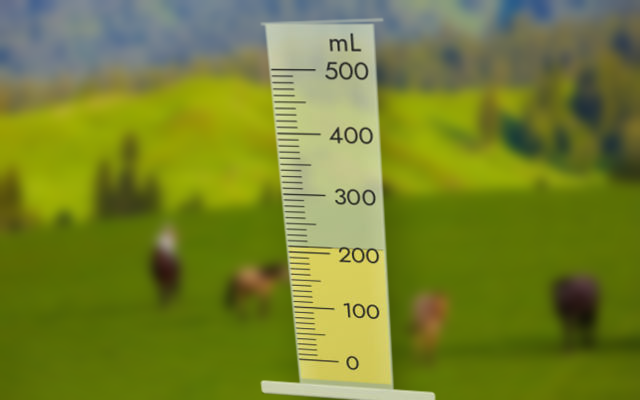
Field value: **210** mL
